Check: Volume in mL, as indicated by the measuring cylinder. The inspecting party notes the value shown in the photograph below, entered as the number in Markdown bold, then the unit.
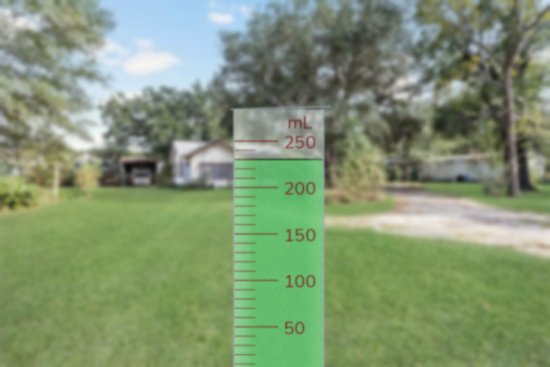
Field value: **230** mL
